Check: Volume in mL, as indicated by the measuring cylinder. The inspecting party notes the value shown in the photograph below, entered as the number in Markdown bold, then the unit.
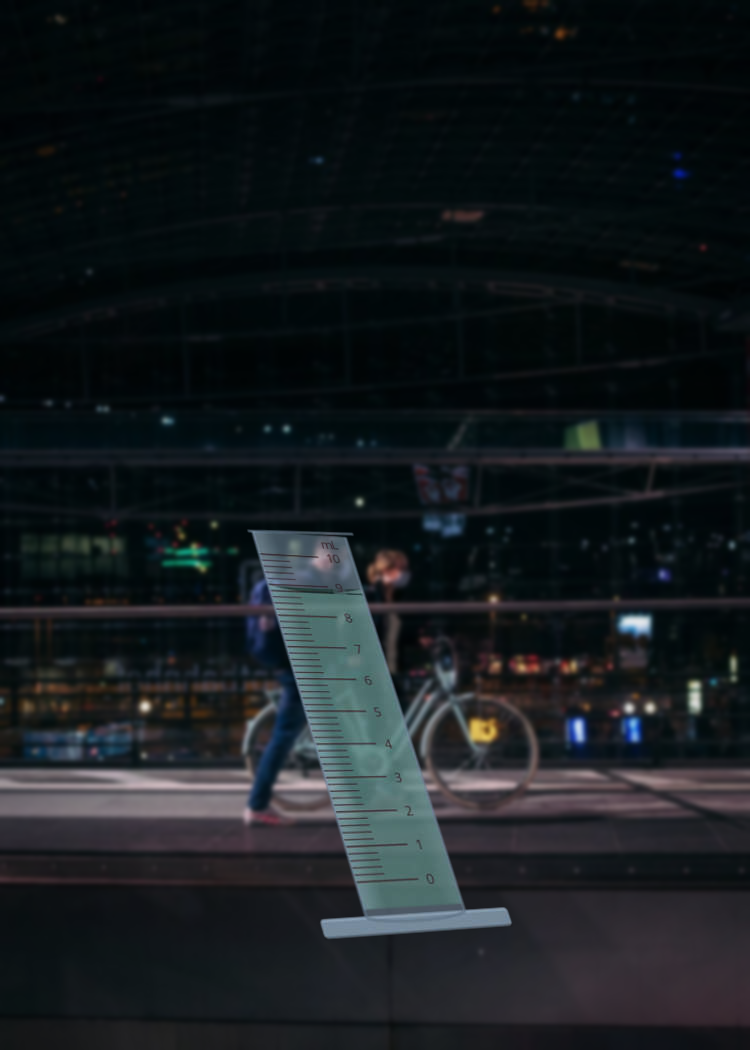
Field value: **8.8** mL
